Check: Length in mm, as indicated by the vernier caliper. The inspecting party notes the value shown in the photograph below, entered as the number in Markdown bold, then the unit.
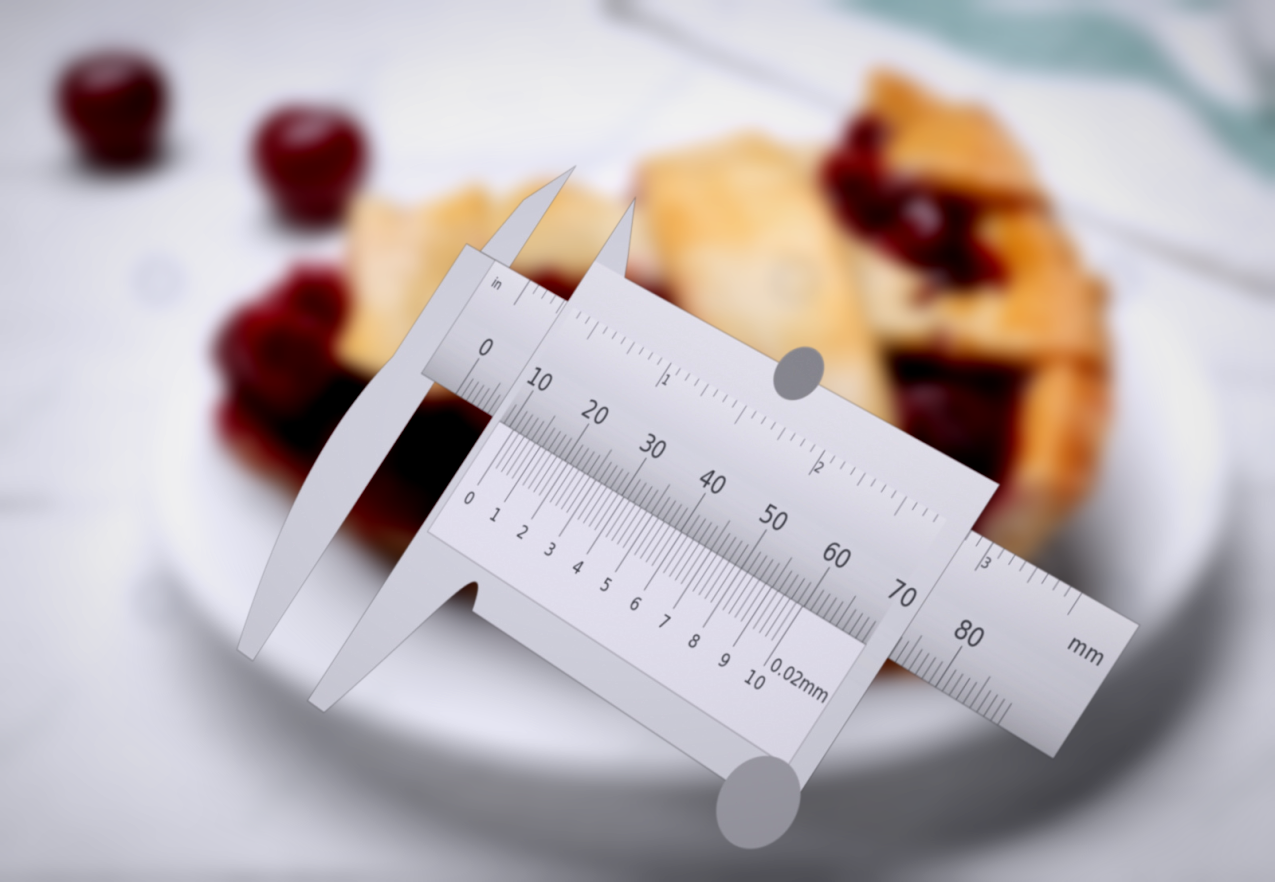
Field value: **10.8** mm
